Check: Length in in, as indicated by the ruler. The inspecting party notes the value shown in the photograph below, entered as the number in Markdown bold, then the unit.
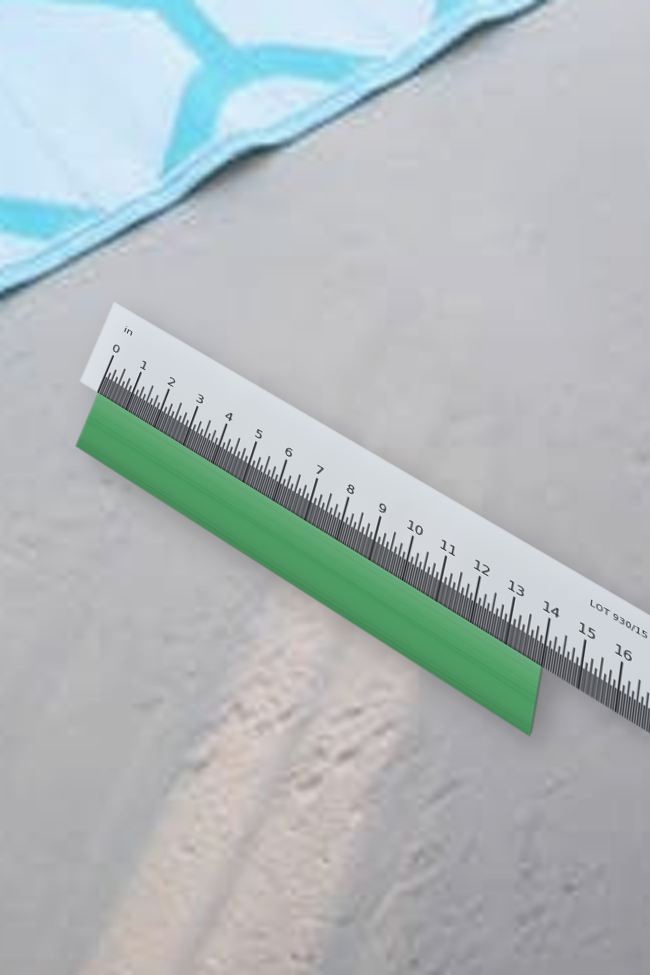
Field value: **14** in
